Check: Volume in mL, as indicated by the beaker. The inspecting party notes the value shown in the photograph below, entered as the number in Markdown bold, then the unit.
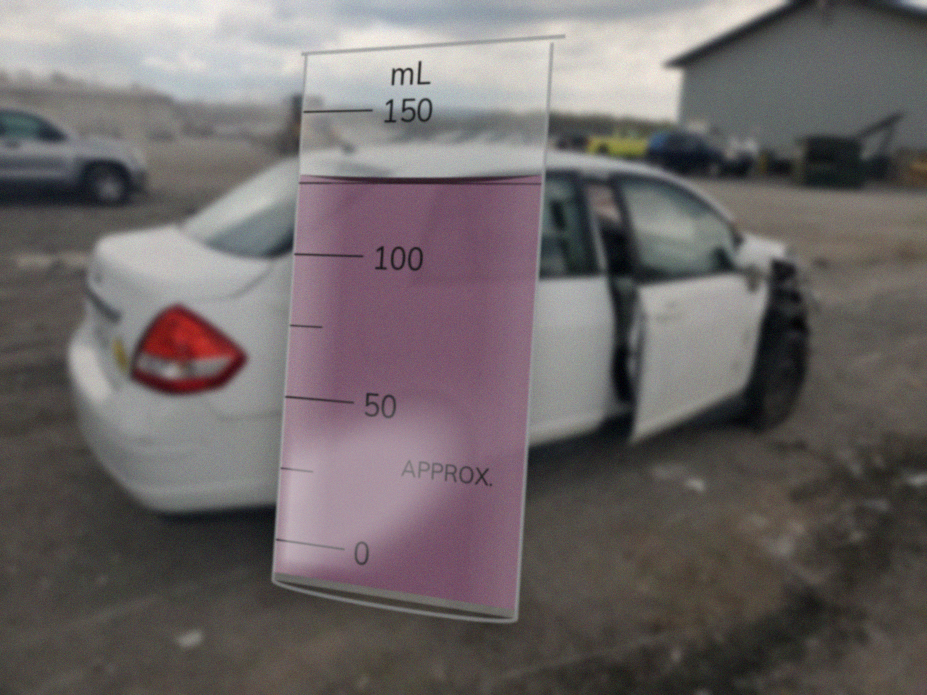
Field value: **125** mL
